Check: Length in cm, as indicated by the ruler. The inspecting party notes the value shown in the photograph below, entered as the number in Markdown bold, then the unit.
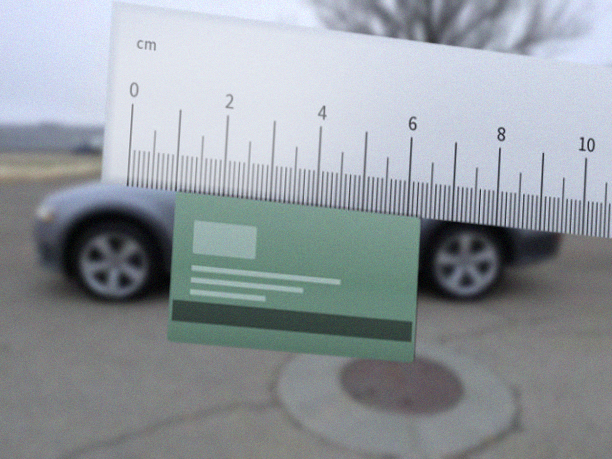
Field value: **5.3** cm
